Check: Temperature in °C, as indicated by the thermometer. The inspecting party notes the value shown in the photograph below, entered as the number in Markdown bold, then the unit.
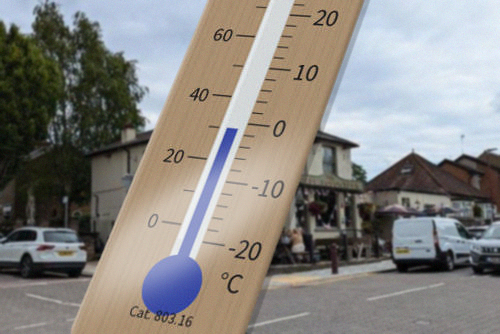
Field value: **-1** °C
